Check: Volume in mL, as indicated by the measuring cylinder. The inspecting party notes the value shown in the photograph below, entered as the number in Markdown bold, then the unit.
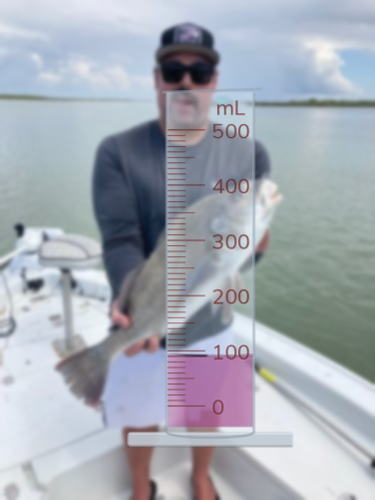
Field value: **90** mL
